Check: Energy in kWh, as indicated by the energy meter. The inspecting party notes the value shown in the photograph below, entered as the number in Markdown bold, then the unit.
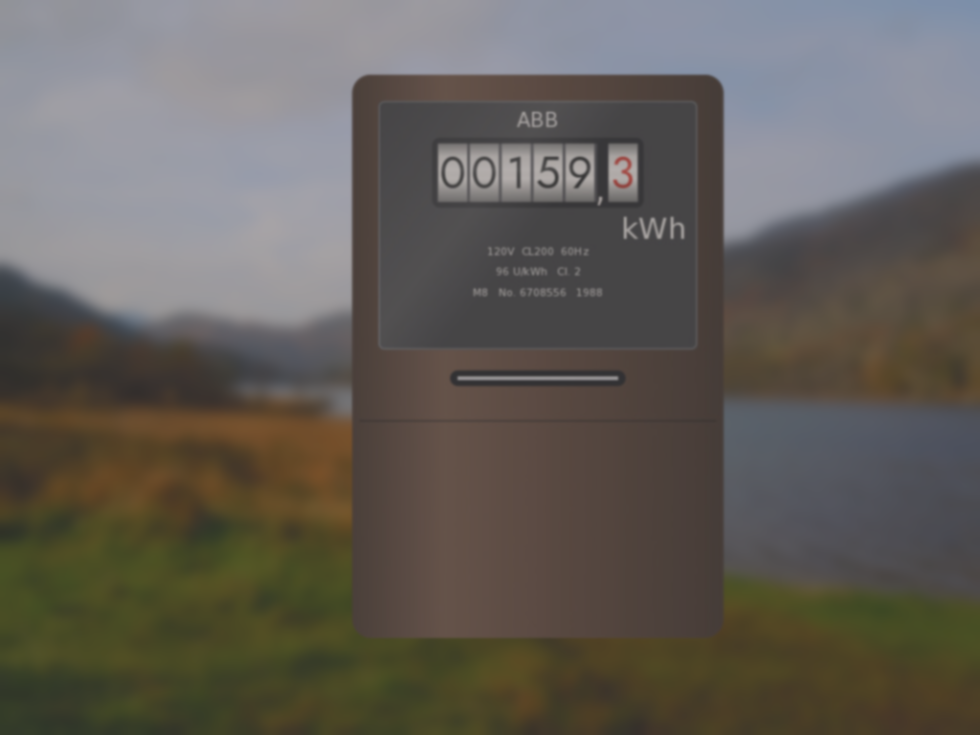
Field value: **159.3** kWh
